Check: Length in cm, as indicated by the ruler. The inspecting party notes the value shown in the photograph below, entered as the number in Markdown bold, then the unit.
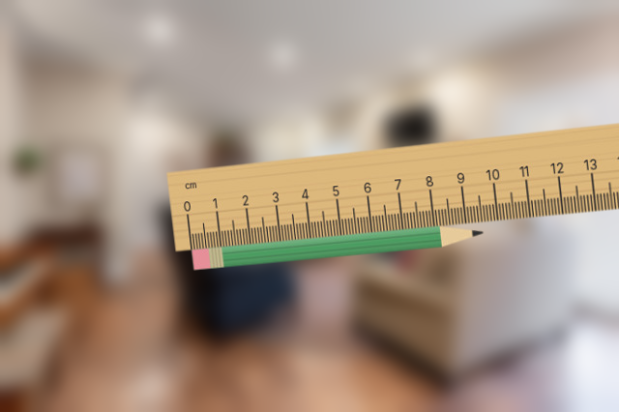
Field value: **9.5** cm
